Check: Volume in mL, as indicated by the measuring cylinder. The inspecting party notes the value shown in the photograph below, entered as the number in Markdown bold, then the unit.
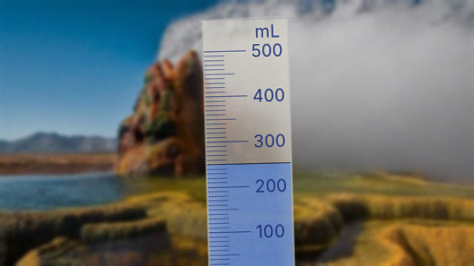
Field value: **250** mL
